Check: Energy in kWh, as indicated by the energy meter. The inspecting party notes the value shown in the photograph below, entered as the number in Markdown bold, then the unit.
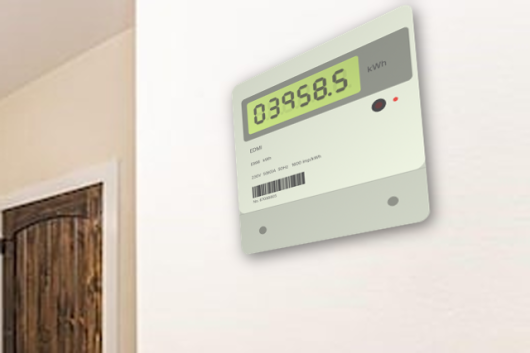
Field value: **3958.5** kWh
